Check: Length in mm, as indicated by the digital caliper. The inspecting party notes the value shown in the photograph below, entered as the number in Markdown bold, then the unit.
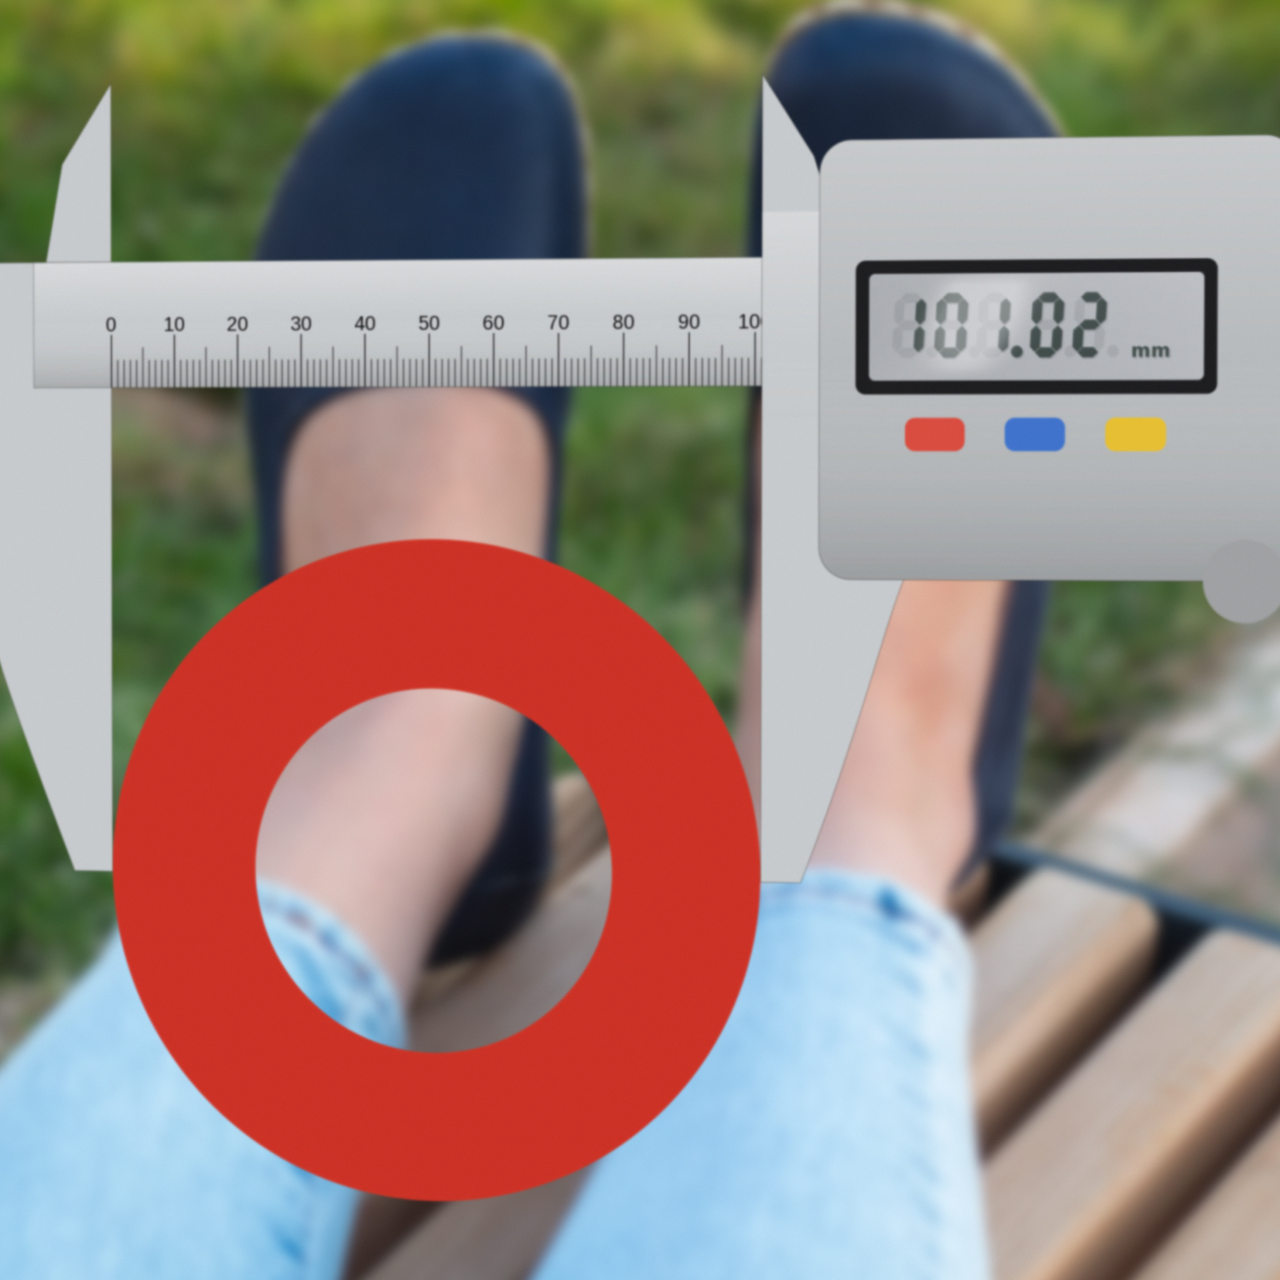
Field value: **101.02** mm
